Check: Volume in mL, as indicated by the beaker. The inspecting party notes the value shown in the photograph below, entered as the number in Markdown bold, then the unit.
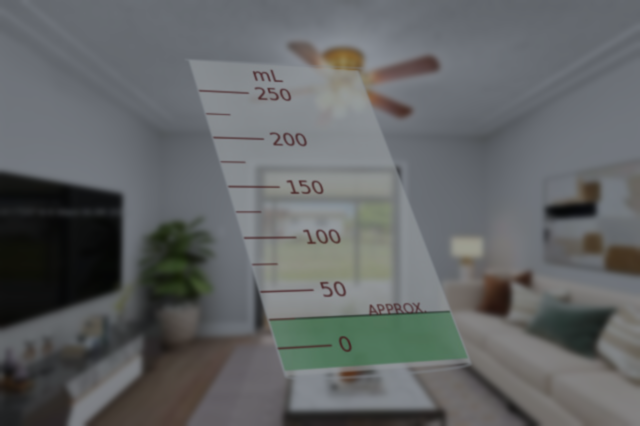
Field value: **25** mL
